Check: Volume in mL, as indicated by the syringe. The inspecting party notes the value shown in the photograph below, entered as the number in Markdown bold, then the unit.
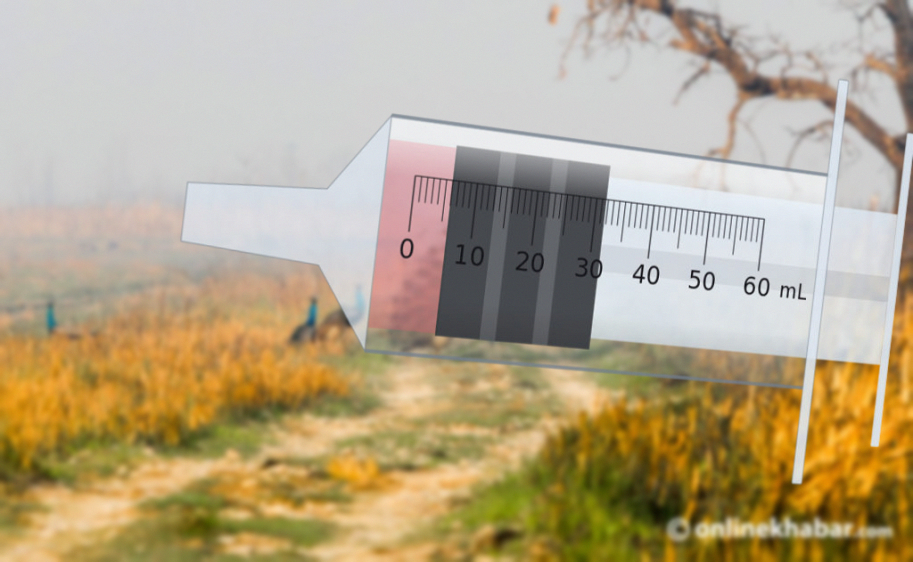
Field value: **6** mL
